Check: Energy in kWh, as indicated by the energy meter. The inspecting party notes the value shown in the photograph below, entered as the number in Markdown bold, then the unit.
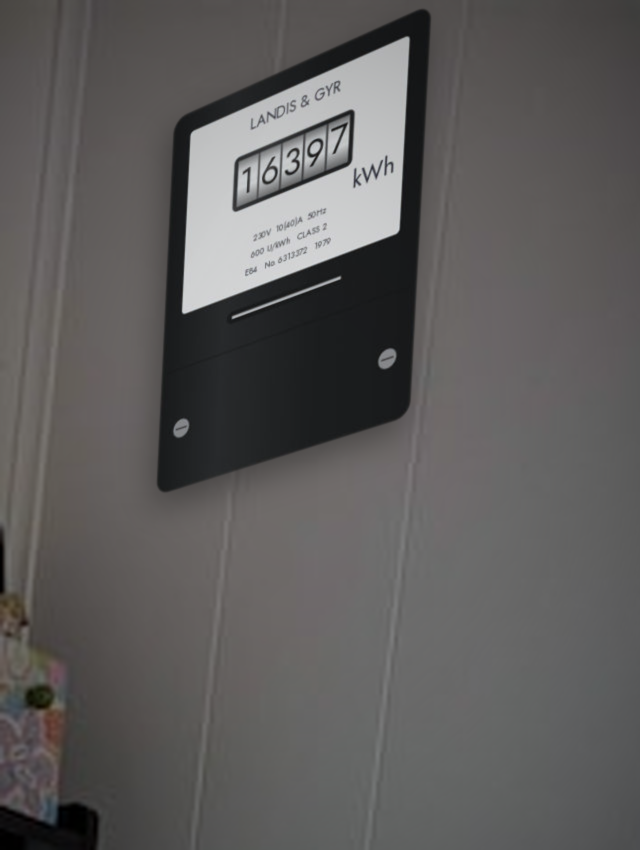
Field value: **16397** kWh
